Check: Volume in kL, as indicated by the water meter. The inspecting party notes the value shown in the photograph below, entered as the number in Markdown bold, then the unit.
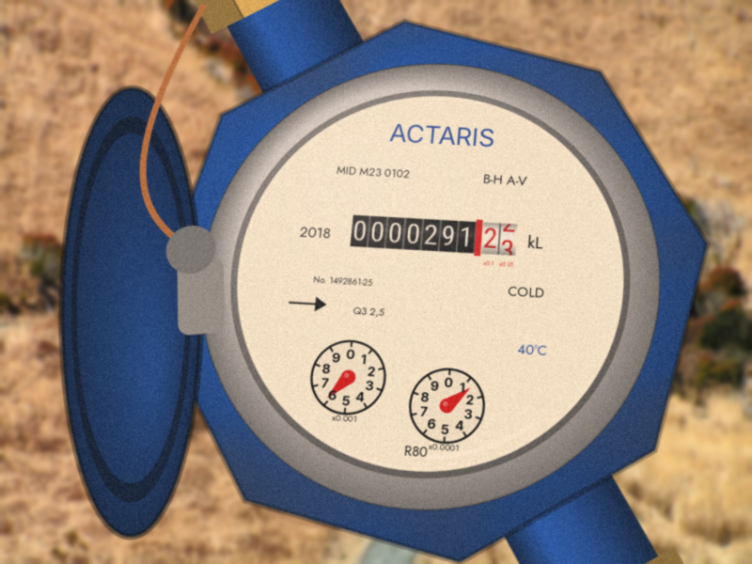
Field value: **291.2261** kL
